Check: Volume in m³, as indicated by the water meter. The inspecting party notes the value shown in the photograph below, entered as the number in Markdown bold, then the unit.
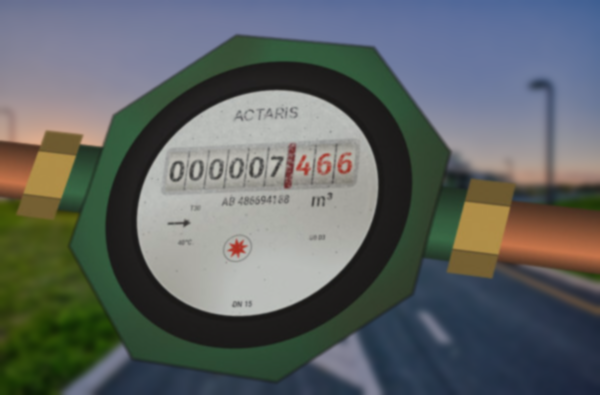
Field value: **7.466** m³
